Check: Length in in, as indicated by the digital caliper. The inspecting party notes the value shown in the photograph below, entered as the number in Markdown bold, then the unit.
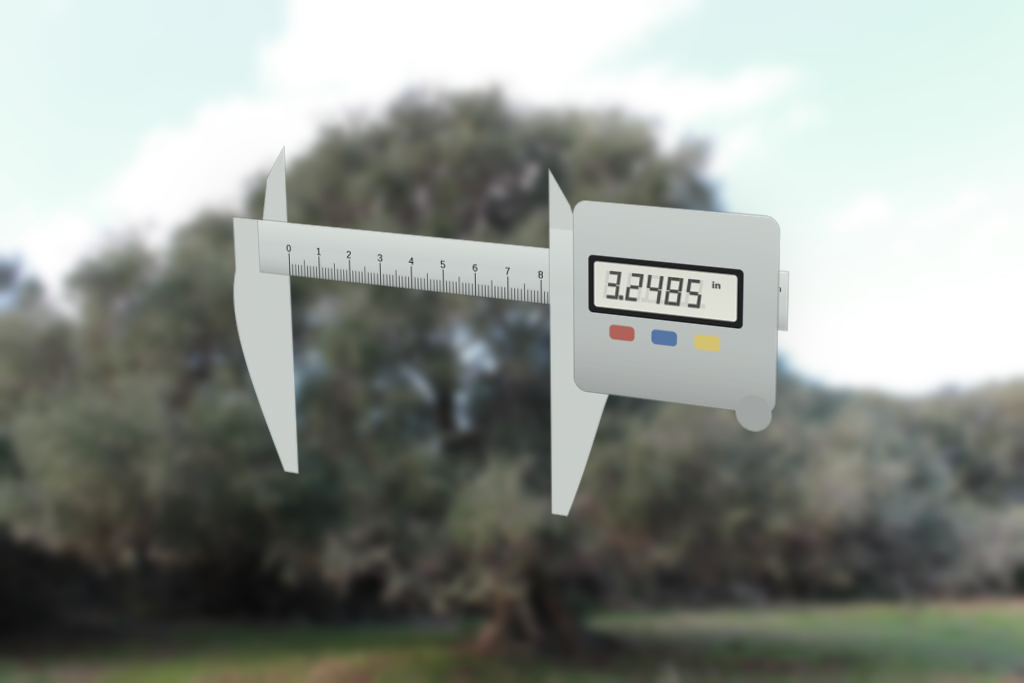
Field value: **3.2485** in
